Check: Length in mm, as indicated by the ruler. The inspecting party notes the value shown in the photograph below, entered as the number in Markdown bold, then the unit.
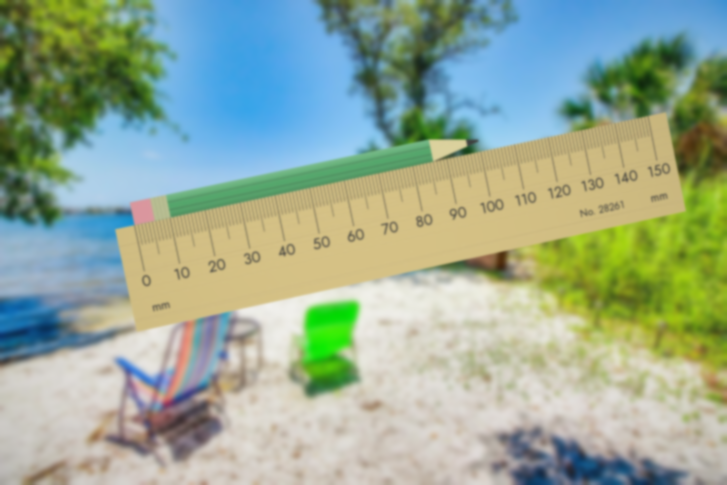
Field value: **100** mm
